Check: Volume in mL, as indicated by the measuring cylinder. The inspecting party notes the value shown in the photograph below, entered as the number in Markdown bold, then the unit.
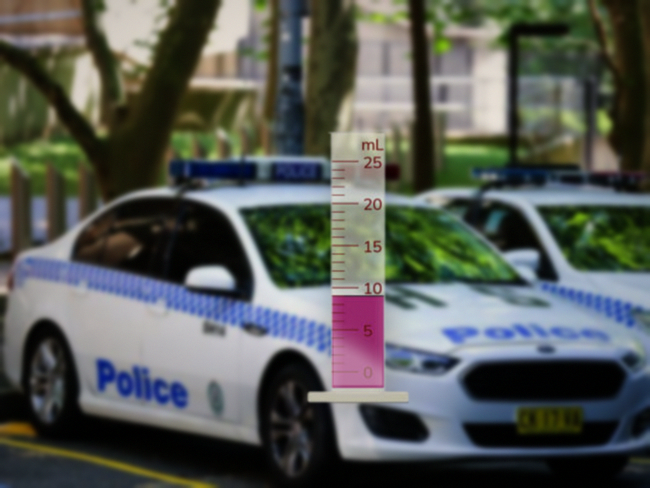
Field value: **9** mL
